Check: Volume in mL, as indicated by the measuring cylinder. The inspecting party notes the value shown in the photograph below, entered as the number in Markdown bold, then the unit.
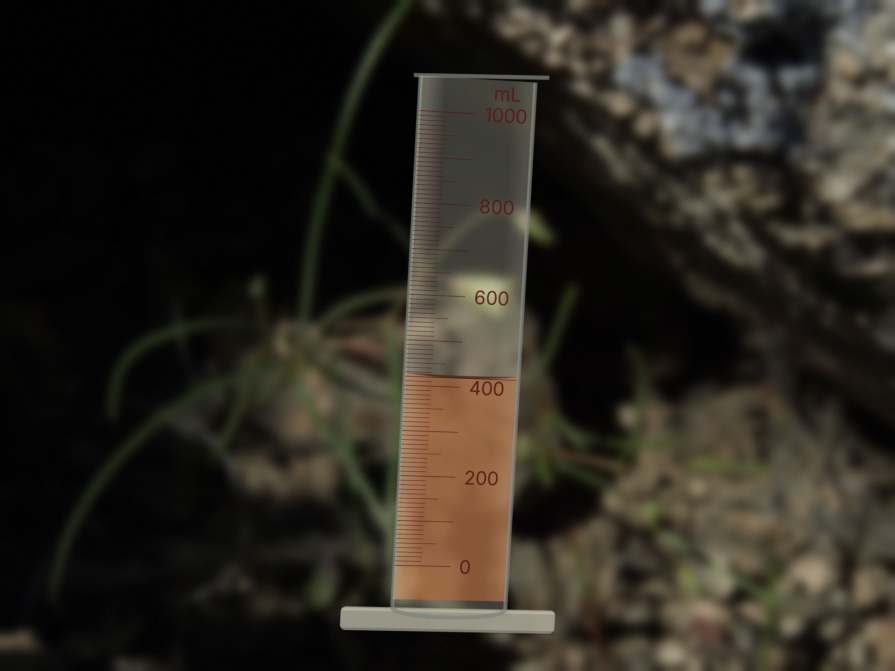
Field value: **420** mL
